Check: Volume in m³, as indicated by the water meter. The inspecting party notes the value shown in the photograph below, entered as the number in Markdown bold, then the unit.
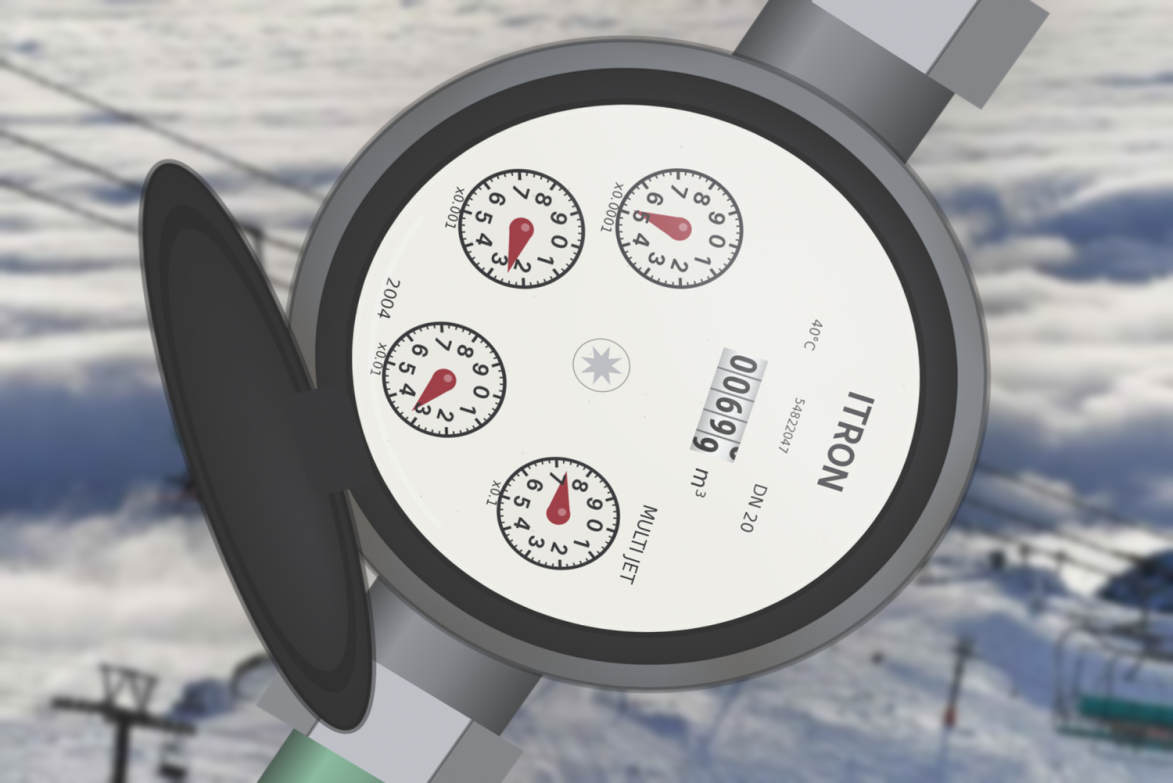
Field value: **698.7325** m³
